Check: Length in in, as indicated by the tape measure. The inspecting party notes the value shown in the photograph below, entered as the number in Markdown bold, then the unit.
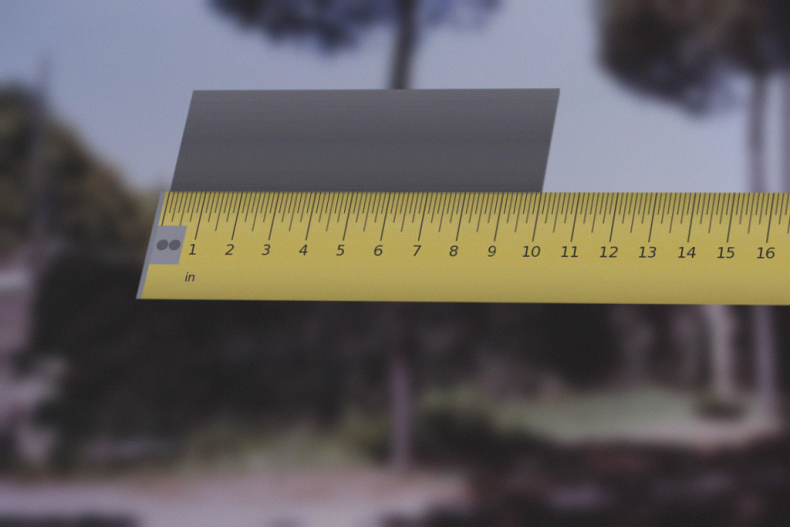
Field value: **10** in
